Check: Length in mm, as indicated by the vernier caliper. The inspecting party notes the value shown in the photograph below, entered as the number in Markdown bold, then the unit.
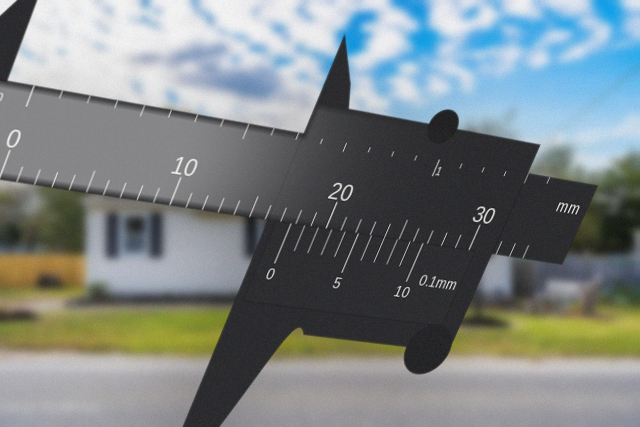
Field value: **17.7** mm
